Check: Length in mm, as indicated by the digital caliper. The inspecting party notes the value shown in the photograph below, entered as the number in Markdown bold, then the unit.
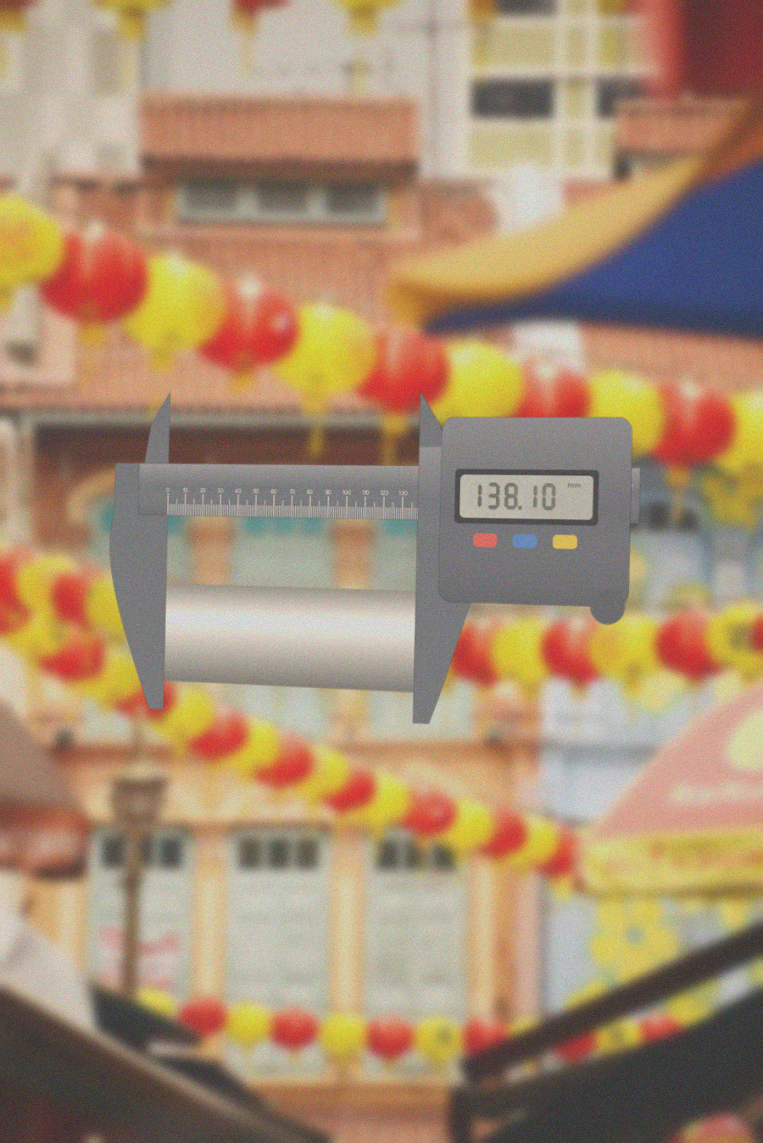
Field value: **138.10** mm
